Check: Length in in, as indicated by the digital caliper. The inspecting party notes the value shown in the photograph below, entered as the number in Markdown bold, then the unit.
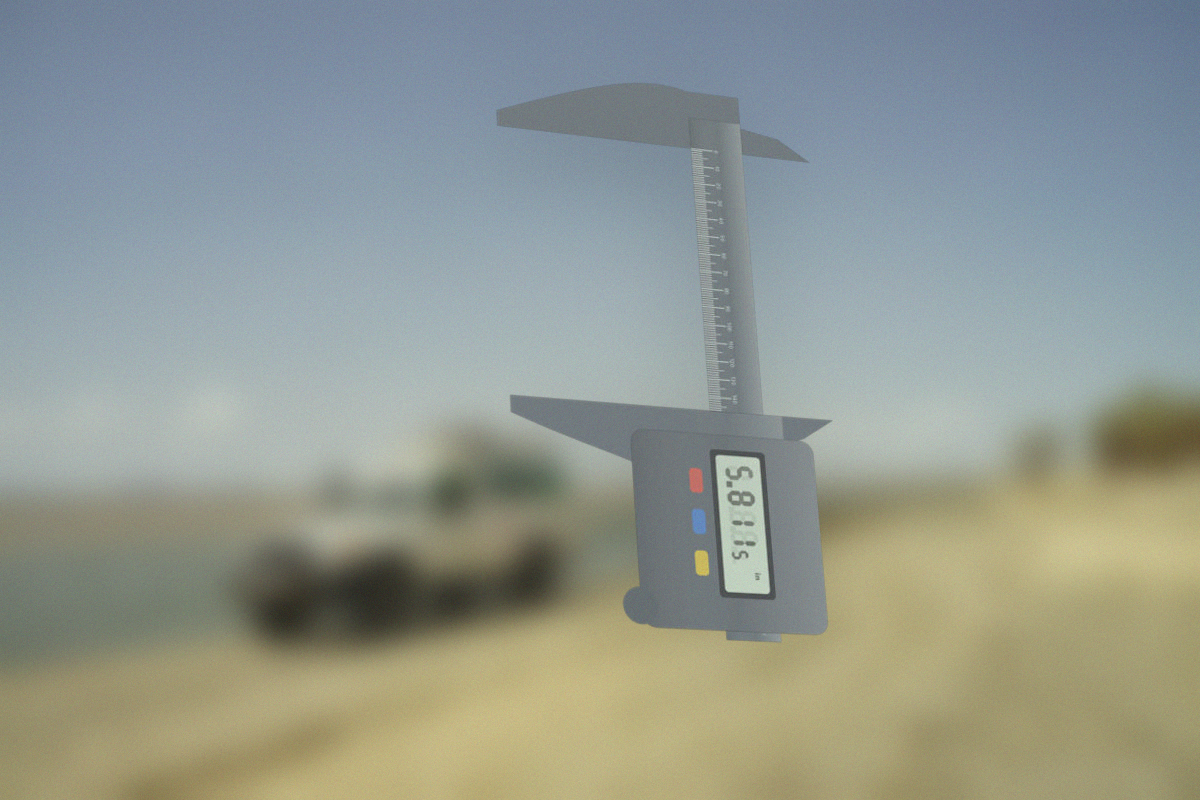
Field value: **5.8115** in
